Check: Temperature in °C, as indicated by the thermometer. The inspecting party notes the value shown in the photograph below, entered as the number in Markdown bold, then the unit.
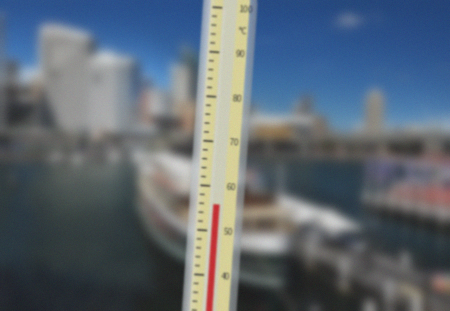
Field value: **56** °C
